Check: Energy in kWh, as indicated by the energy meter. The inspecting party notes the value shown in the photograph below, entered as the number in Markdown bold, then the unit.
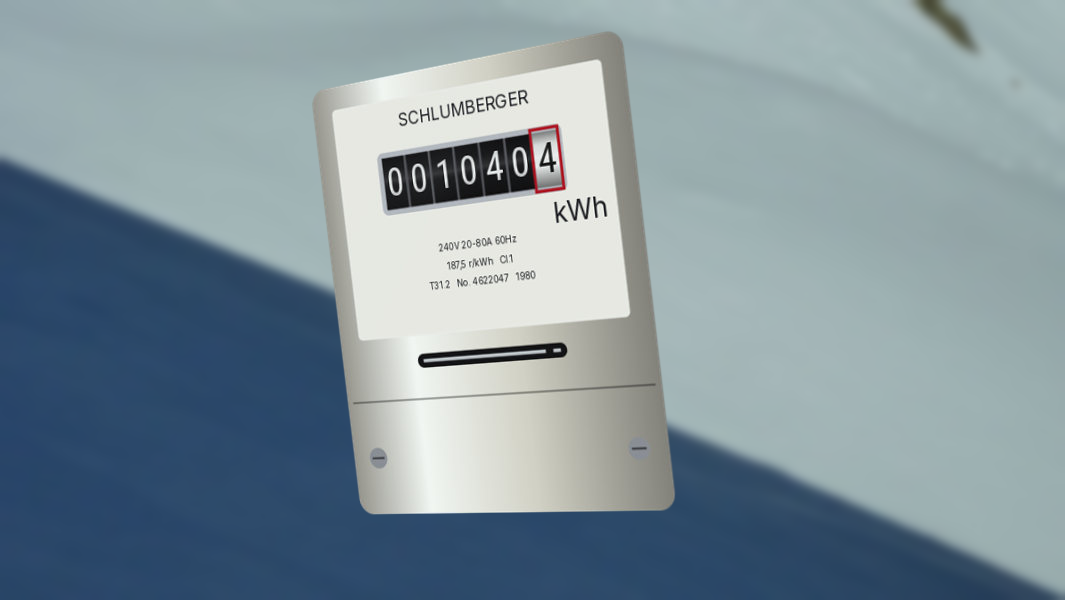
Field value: **1040.4** kWh
